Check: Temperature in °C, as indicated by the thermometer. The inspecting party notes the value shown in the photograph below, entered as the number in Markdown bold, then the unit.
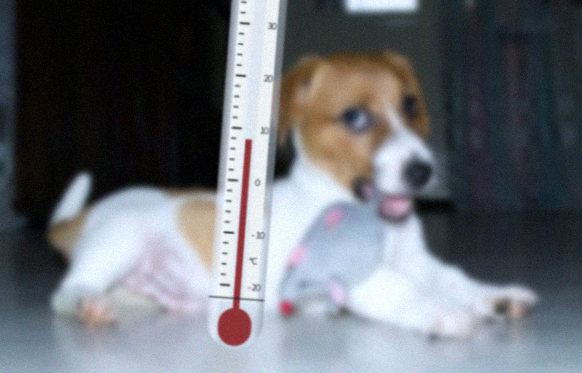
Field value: **8** °C
